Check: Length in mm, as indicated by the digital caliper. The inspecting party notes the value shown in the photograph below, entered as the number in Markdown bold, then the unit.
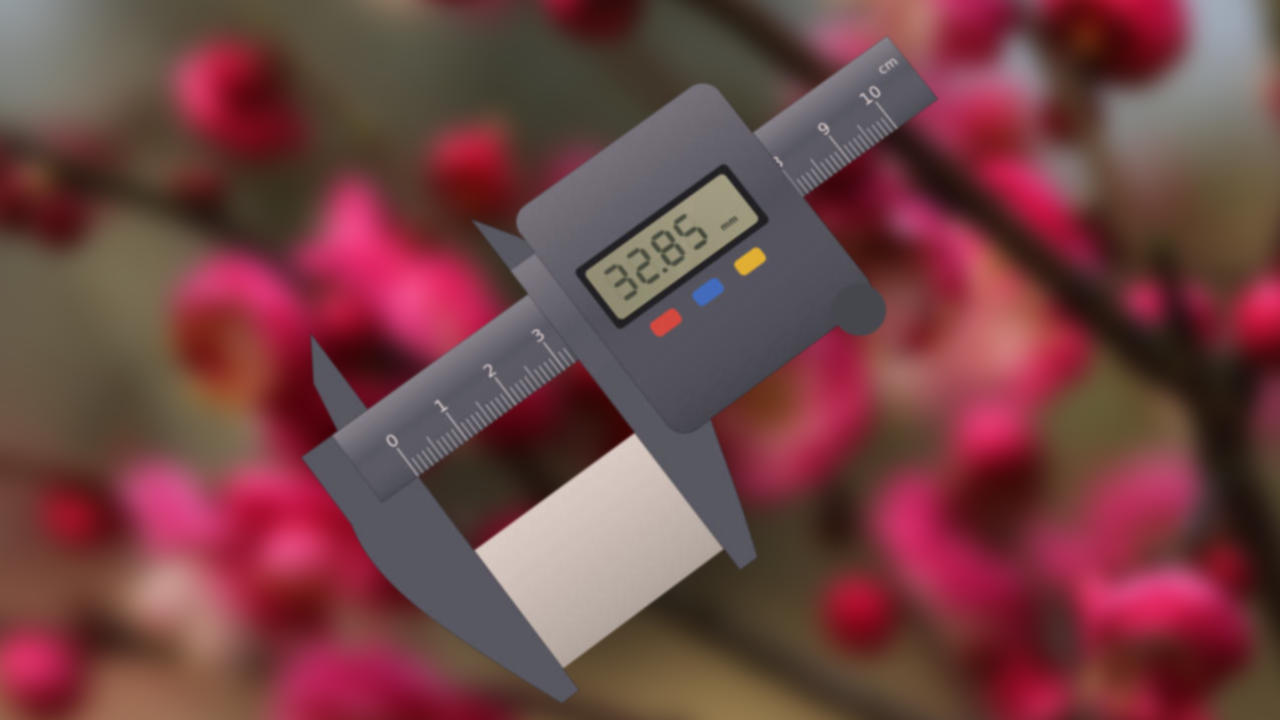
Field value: **32.85** mm
